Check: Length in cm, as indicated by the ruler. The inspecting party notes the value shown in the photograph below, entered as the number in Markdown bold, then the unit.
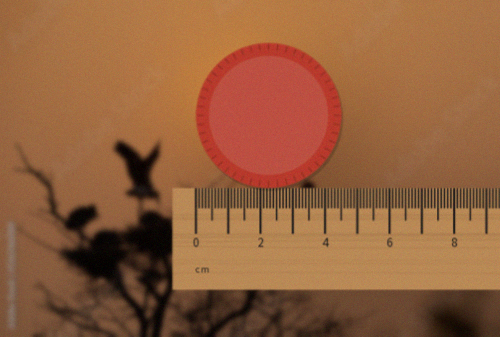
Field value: **4.5** cm
